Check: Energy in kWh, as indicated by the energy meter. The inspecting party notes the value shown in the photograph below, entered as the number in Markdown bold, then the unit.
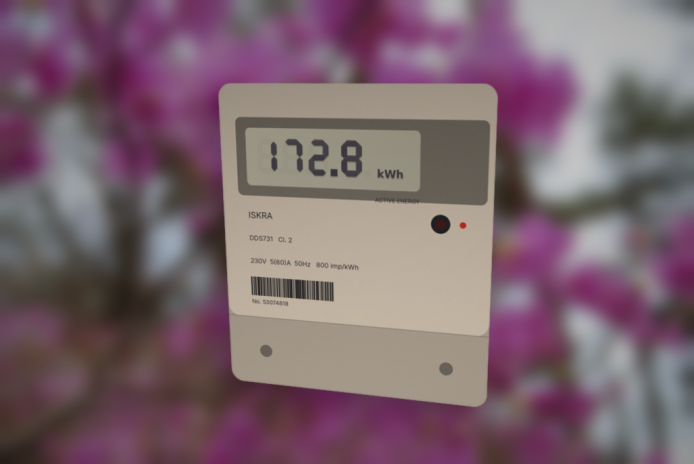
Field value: **172.8** kWh
